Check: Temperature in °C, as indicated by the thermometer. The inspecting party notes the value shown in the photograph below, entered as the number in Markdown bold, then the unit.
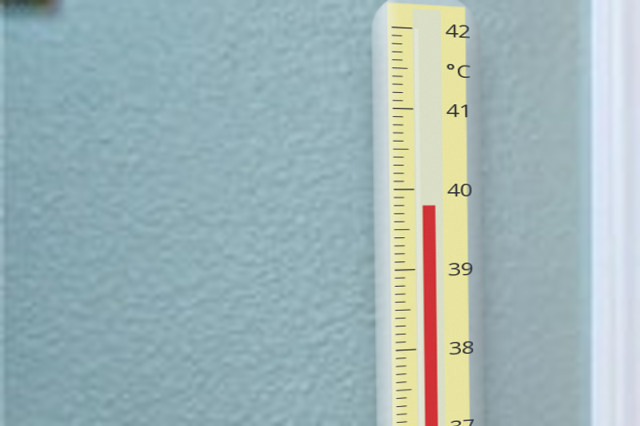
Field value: **39.8** °C
